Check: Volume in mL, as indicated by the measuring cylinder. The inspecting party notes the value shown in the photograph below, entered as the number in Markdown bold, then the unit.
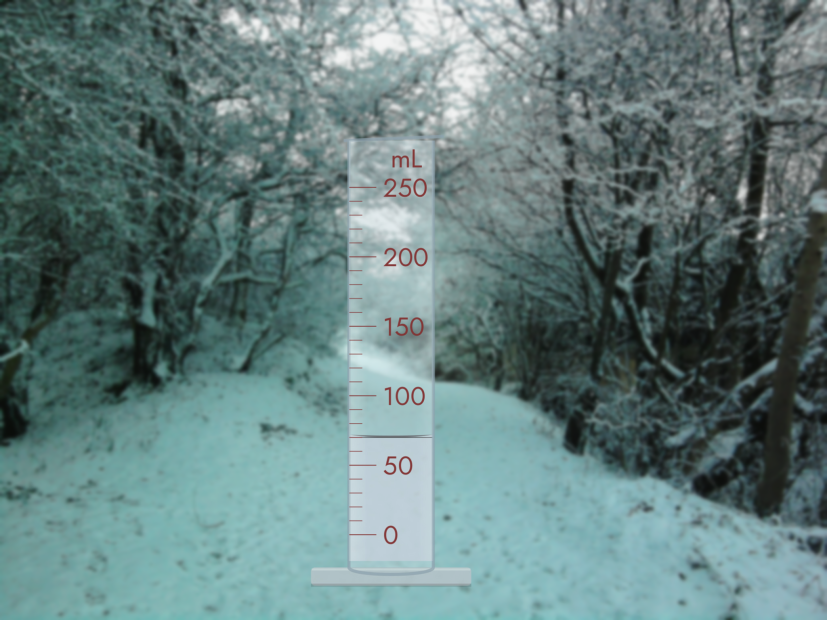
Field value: **70** mL
